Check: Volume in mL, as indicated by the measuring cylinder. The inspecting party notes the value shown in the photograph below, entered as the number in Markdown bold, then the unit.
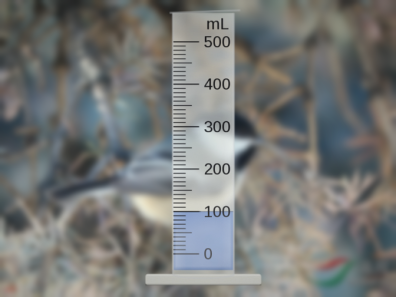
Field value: **100** mL
